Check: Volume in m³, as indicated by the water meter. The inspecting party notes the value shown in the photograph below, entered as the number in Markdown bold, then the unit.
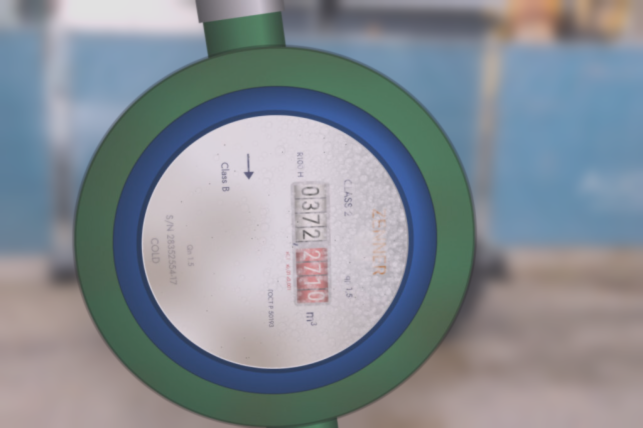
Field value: **372.2710** m³
